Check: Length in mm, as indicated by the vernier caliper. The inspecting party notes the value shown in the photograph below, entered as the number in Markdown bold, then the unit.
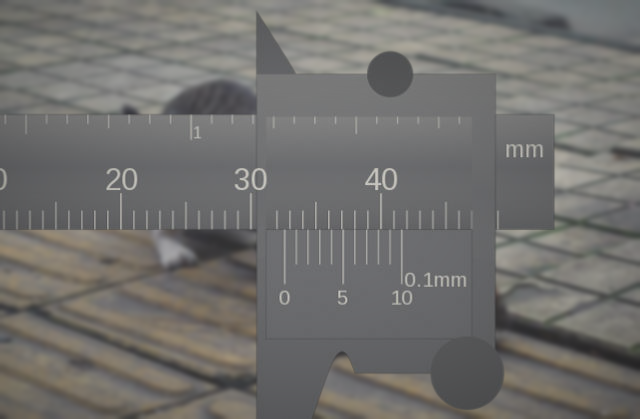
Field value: **32.6** mm
